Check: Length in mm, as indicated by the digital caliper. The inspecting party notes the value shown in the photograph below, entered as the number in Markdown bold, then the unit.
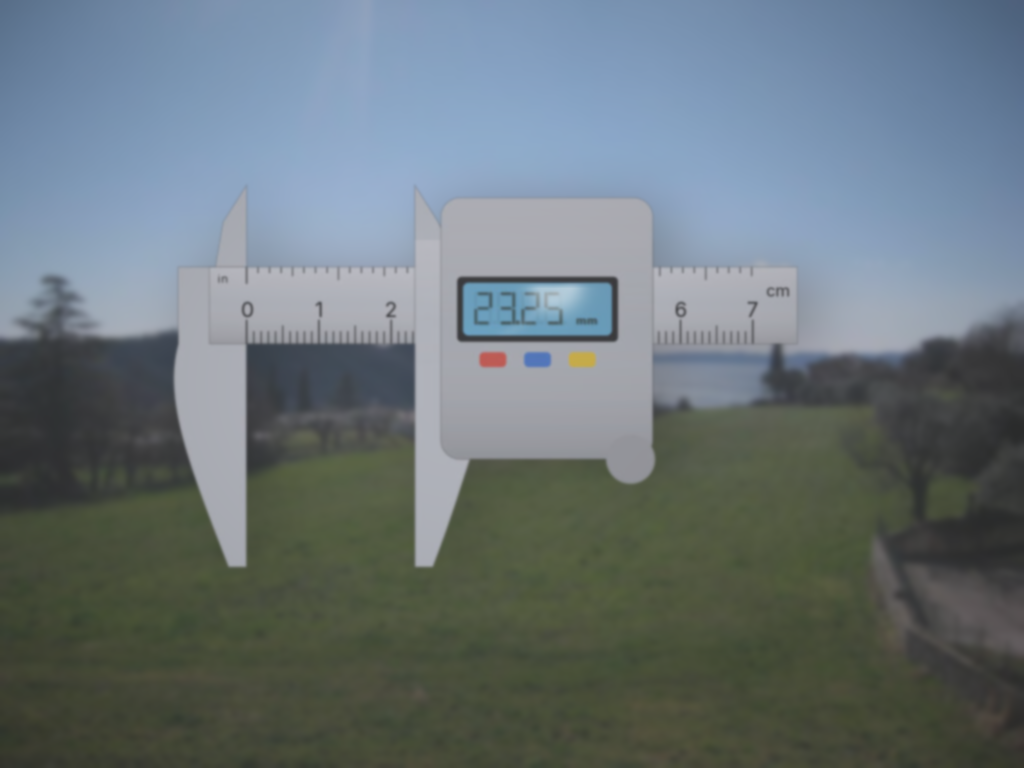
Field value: **23.25** mm
